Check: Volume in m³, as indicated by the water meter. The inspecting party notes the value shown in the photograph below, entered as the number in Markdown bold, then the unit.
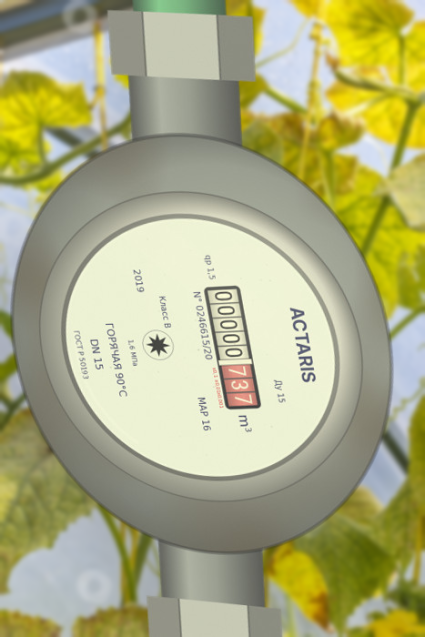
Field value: **0.737** m³
